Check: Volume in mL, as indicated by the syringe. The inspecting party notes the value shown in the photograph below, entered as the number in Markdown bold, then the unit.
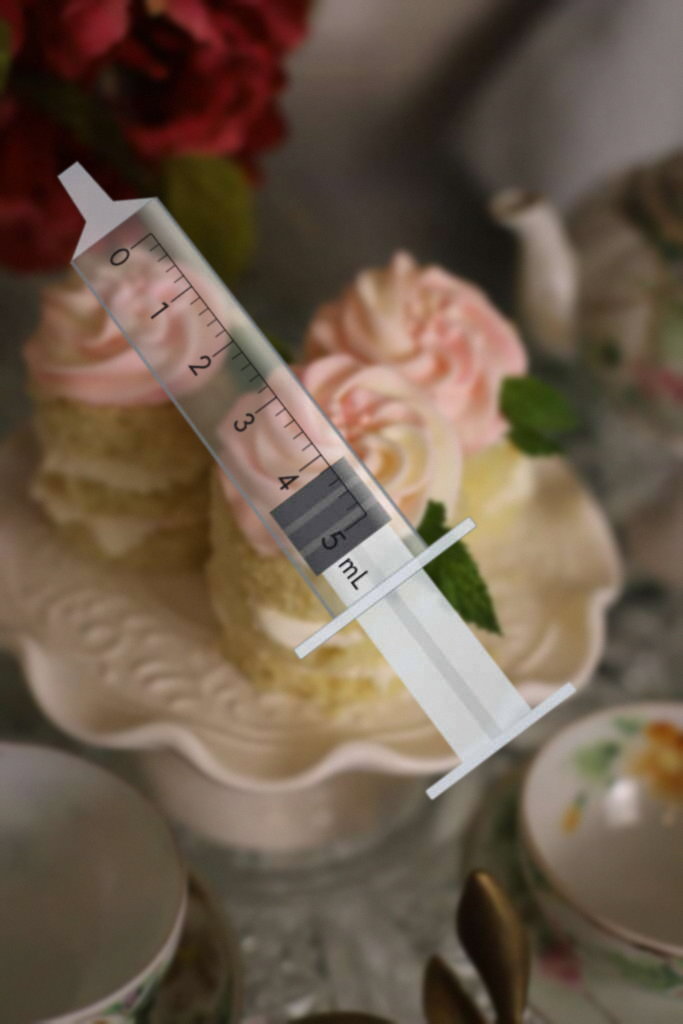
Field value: **4.2** mL
